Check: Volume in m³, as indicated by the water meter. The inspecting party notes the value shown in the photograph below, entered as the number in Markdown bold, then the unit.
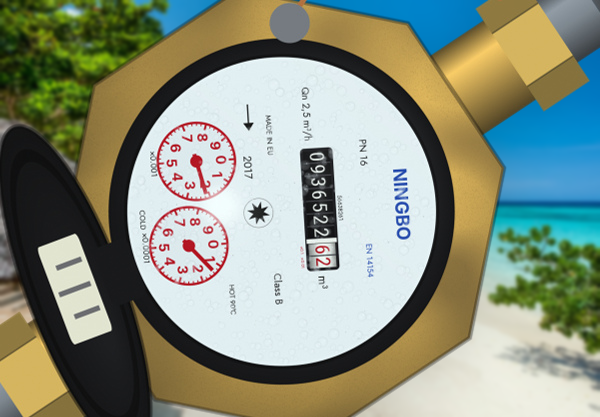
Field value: **936522.6221** m³
